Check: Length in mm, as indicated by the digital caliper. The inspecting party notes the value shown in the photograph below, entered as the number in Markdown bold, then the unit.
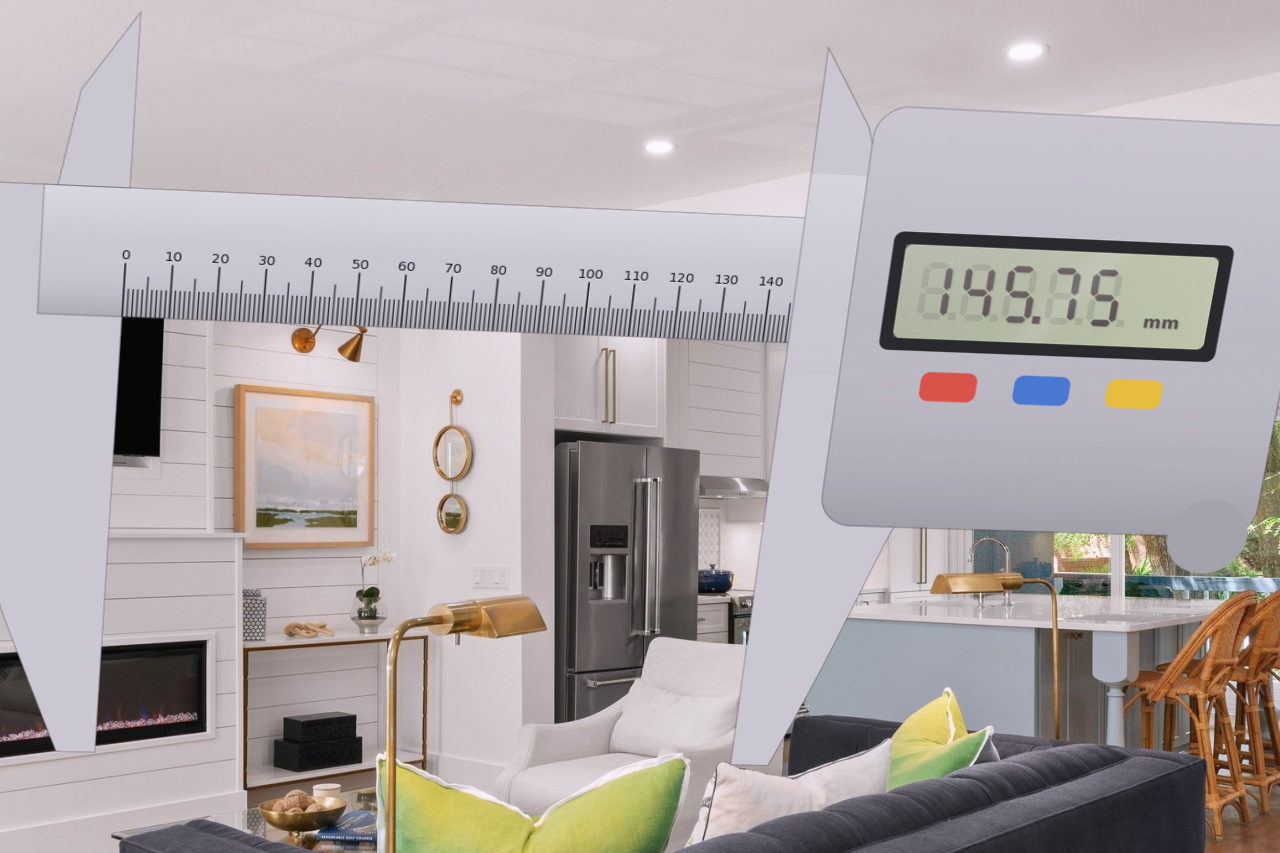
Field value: **145.75** mm
